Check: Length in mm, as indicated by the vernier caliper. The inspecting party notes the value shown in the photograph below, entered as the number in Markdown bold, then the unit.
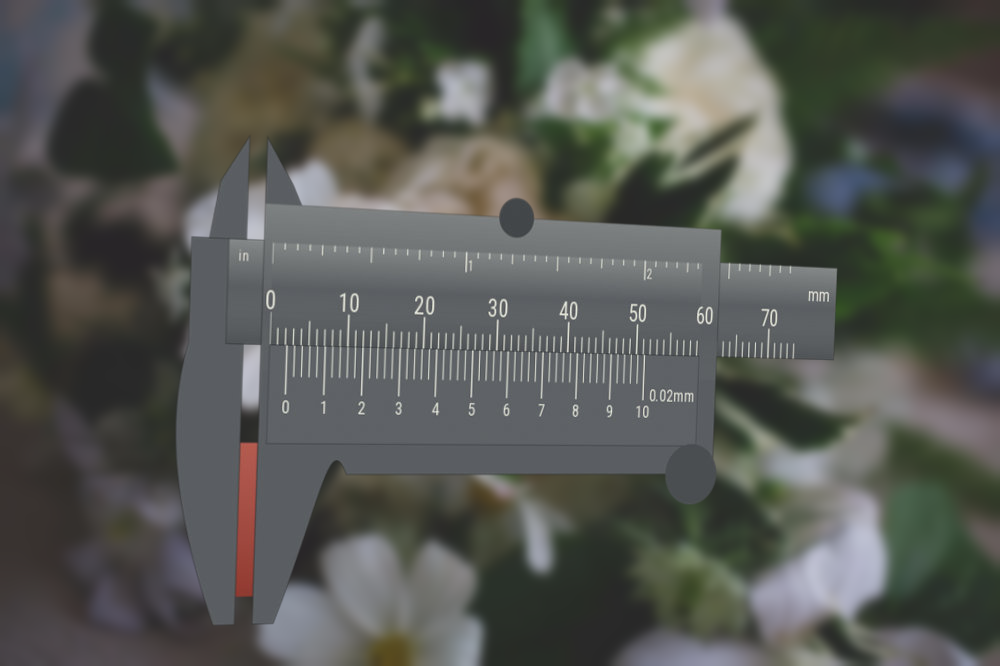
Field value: **2.2** mm
